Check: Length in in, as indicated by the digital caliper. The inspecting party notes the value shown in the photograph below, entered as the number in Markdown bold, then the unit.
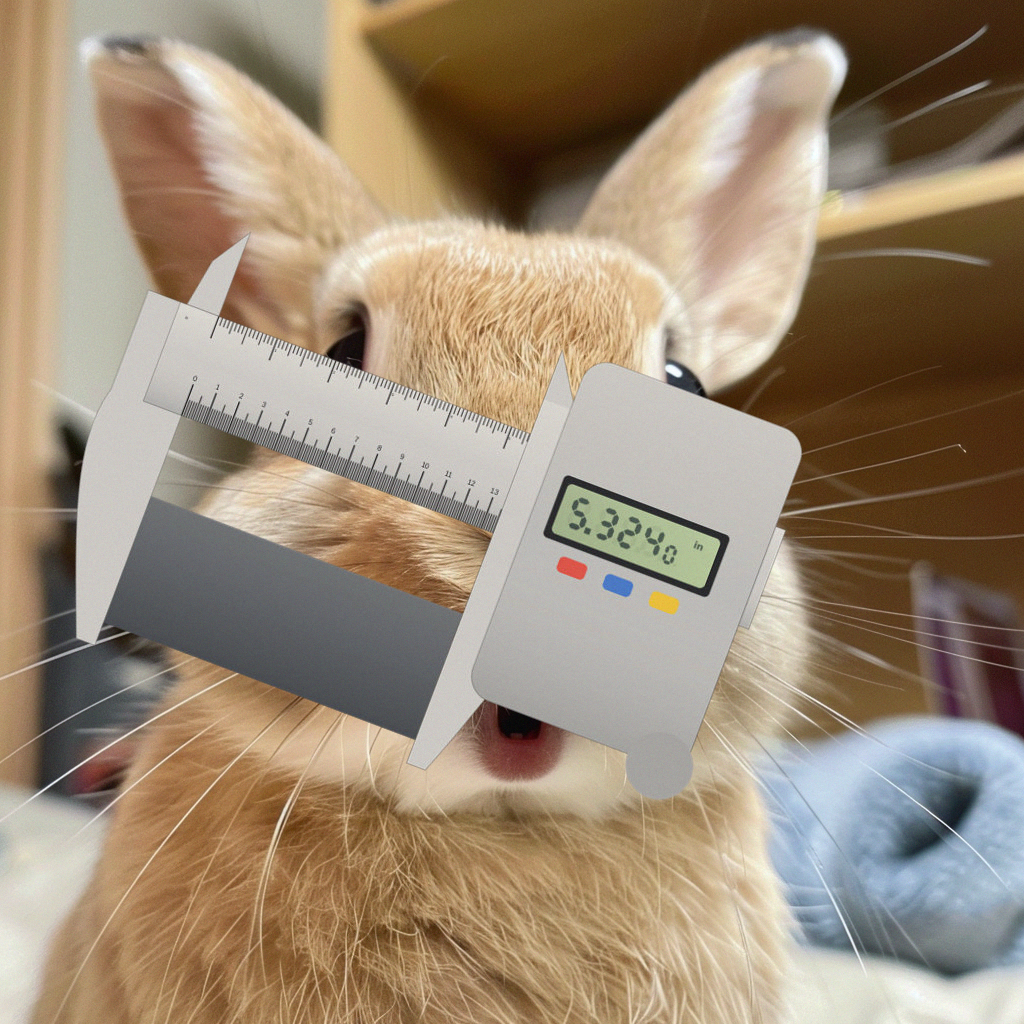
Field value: **5.3240** in
